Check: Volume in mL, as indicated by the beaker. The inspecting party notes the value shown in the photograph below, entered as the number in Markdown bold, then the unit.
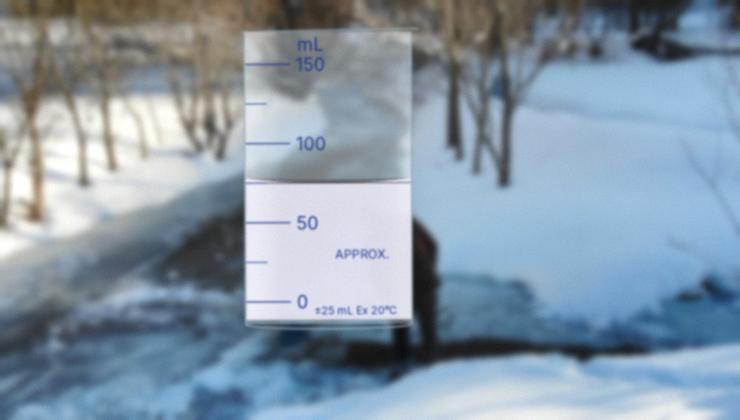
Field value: **75** mL
